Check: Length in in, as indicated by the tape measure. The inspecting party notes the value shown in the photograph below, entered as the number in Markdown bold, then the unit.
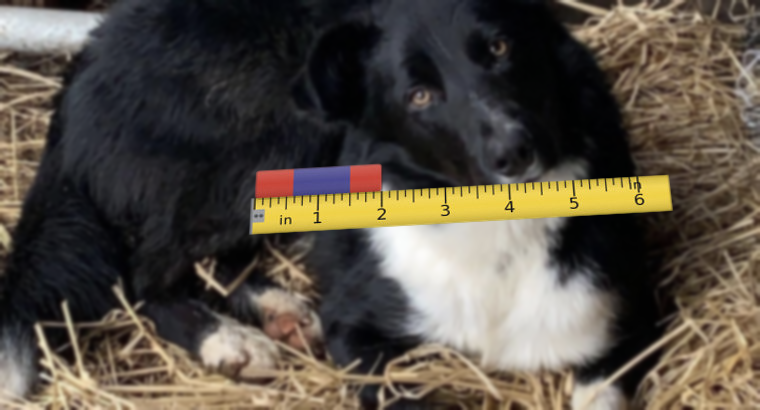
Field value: **2** in
